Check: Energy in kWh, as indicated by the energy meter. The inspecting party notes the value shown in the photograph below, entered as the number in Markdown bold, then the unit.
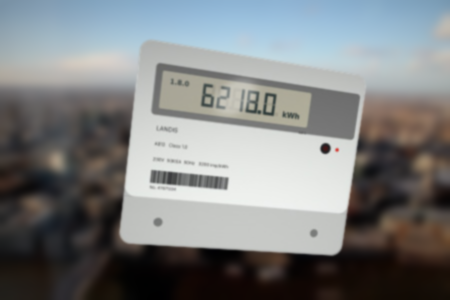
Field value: **6218.0** kWh
